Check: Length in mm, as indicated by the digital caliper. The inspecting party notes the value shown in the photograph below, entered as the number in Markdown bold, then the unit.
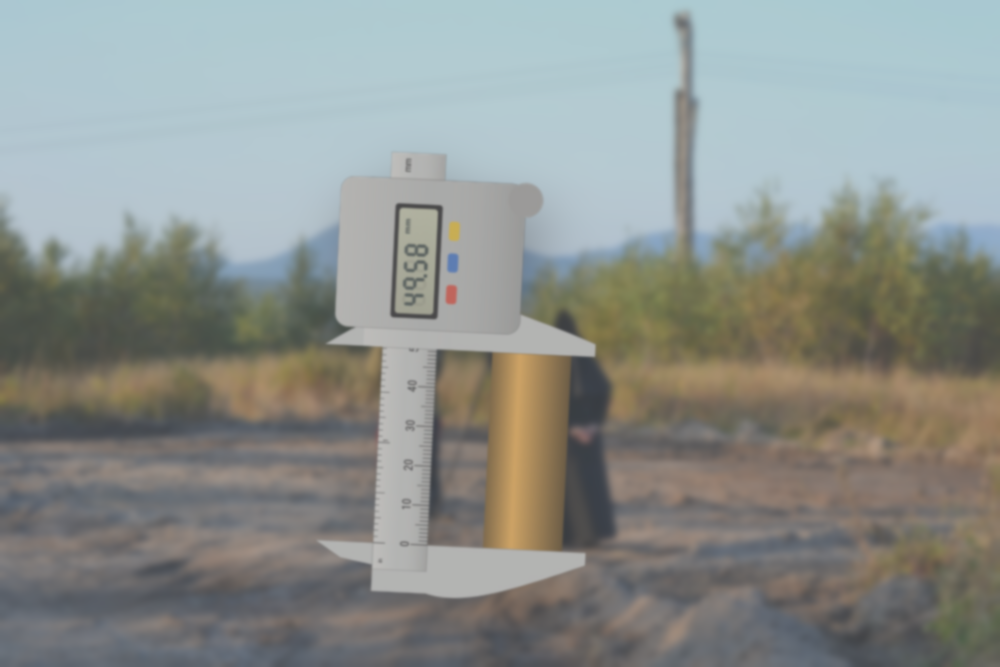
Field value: **49.58** mm
